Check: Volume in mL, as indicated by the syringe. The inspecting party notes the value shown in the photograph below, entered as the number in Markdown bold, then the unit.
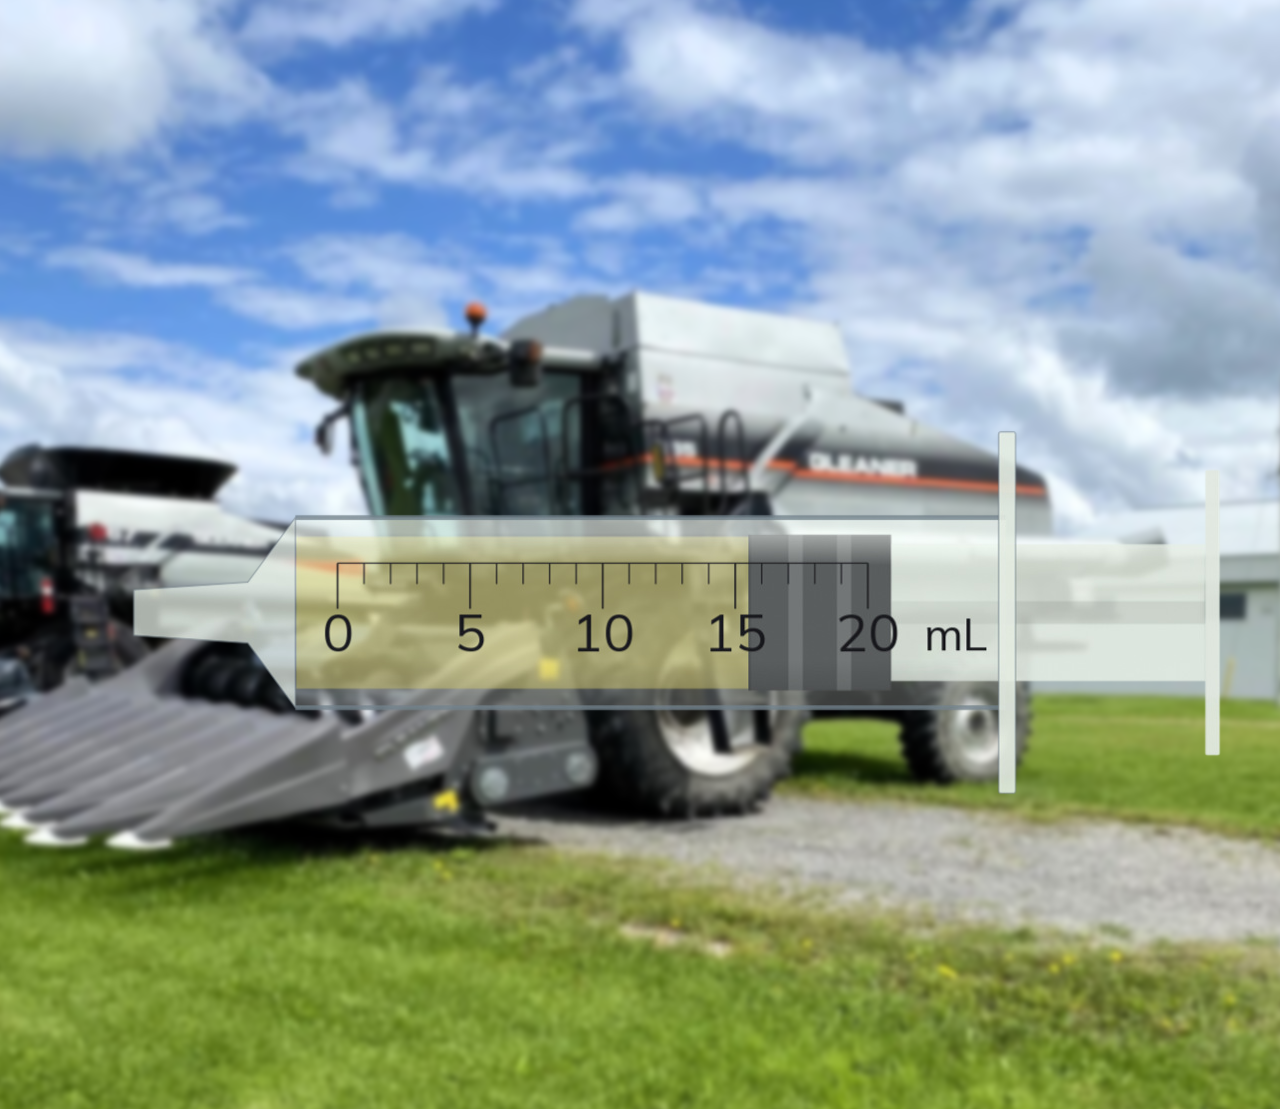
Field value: **15.5** mL
